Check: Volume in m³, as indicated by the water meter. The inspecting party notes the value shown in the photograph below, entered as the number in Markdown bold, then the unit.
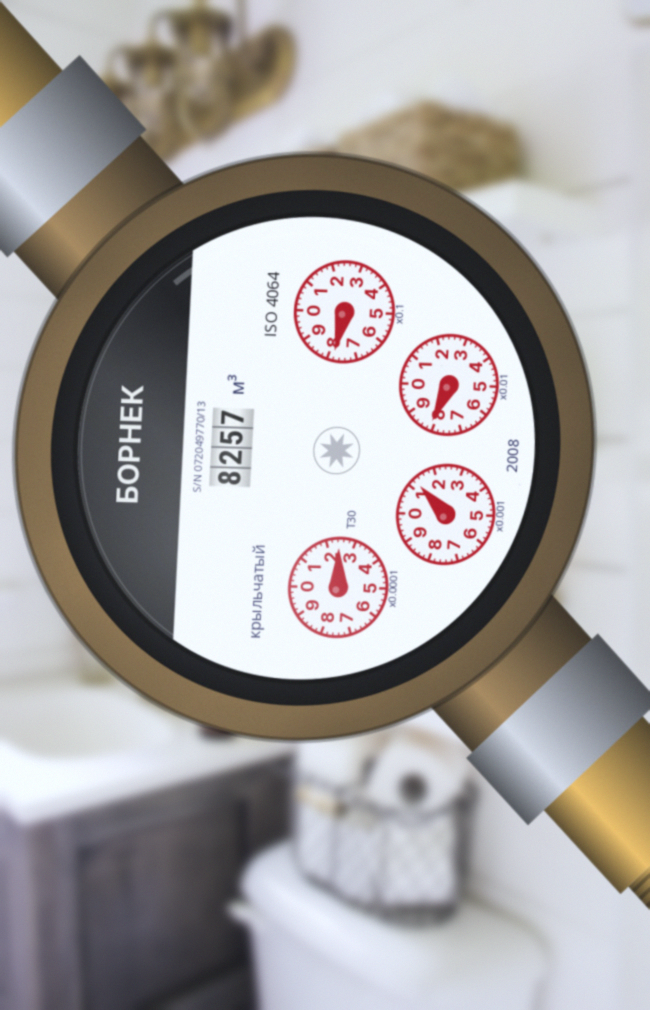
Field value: **8257.7812** m³
